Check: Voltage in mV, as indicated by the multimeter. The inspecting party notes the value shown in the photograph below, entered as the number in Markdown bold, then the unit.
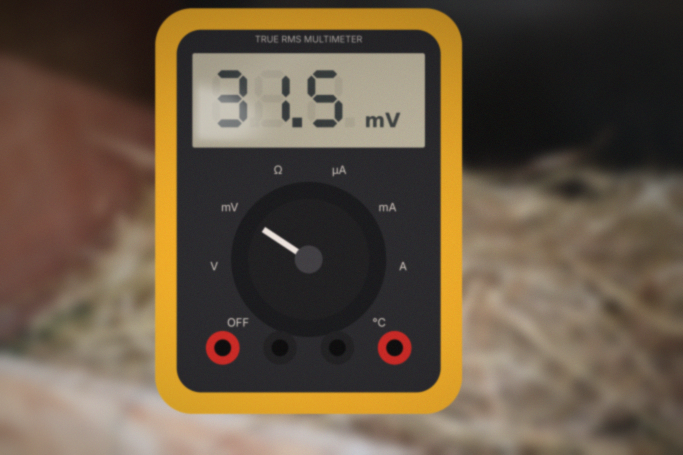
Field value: **31.5** mV
